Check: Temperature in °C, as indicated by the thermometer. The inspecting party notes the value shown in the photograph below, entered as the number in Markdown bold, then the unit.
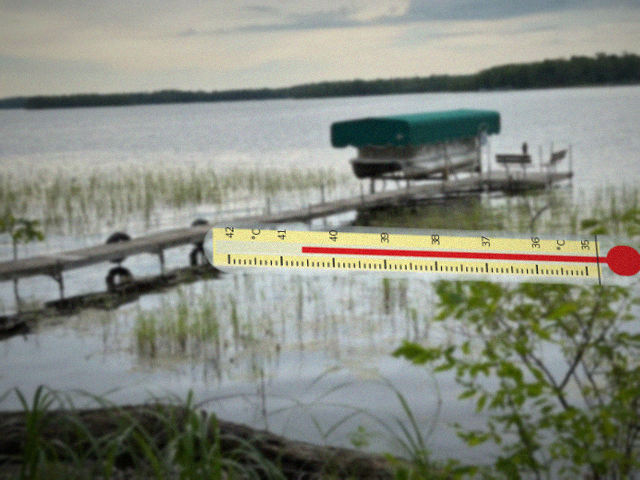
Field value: **40.6** °C
